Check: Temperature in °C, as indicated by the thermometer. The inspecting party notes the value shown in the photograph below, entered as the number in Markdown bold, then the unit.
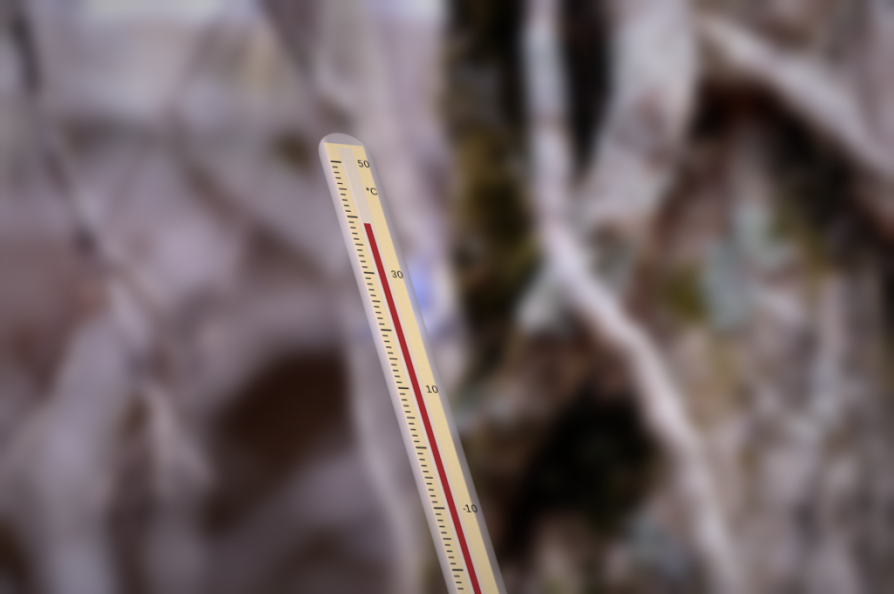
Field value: **39** °C
